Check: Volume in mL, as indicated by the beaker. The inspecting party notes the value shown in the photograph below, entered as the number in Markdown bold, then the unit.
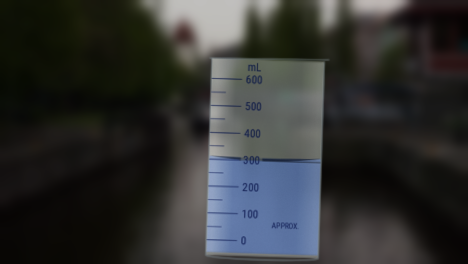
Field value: **300** mL
